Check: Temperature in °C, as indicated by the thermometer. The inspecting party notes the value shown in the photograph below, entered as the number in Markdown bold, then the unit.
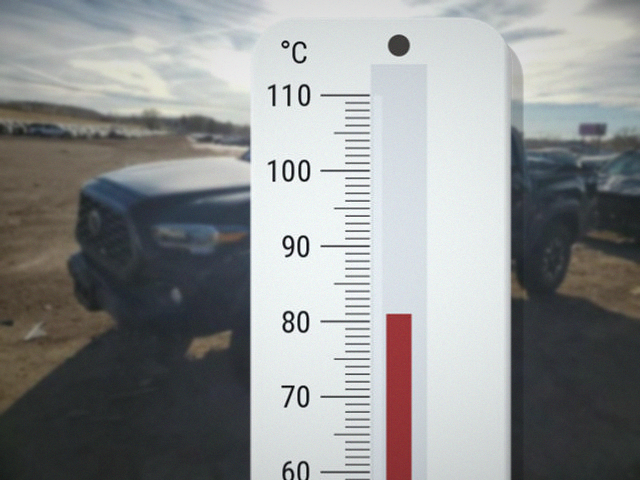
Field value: **81** °C
